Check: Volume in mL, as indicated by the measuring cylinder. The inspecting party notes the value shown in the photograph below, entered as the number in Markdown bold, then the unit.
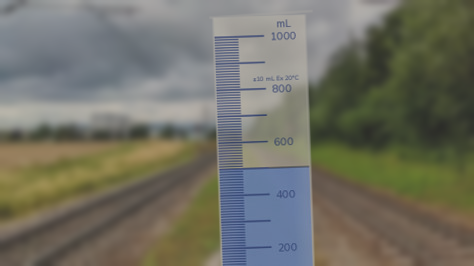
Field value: **500** mL
